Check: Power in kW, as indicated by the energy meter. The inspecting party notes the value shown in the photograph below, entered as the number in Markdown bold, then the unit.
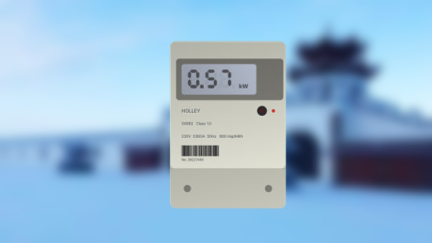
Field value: **0.57** kW
